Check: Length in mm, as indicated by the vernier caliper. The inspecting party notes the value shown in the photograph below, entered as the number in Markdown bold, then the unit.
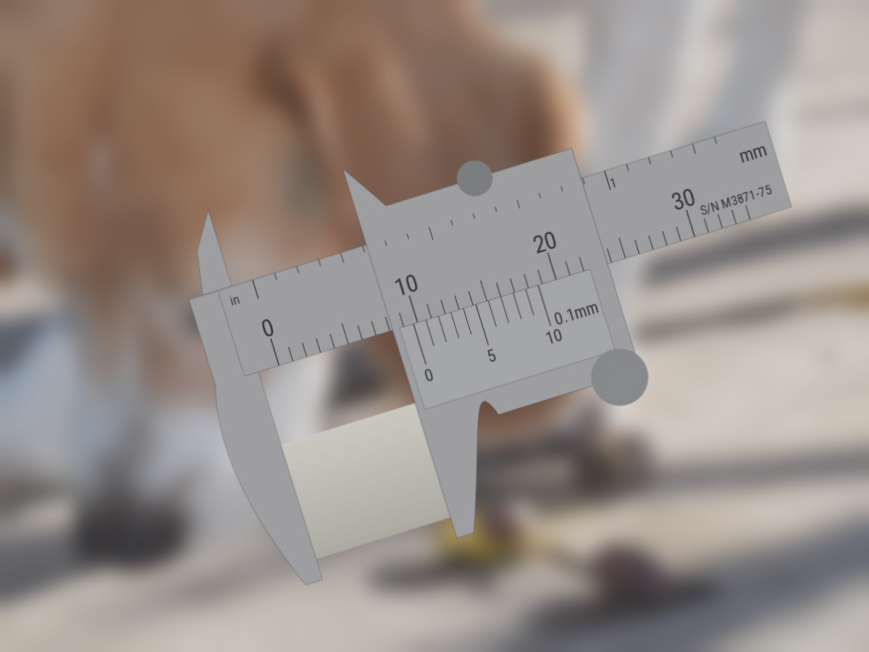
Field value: **9.7** mm
